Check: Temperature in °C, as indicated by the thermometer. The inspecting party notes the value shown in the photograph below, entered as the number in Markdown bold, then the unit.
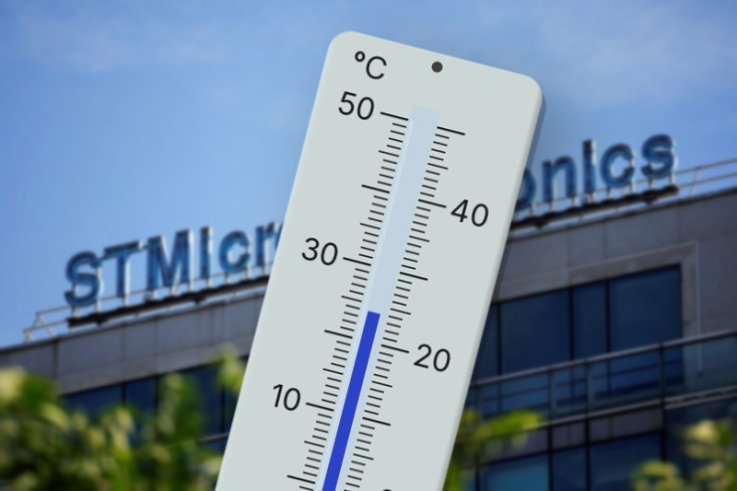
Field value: **24** °C
